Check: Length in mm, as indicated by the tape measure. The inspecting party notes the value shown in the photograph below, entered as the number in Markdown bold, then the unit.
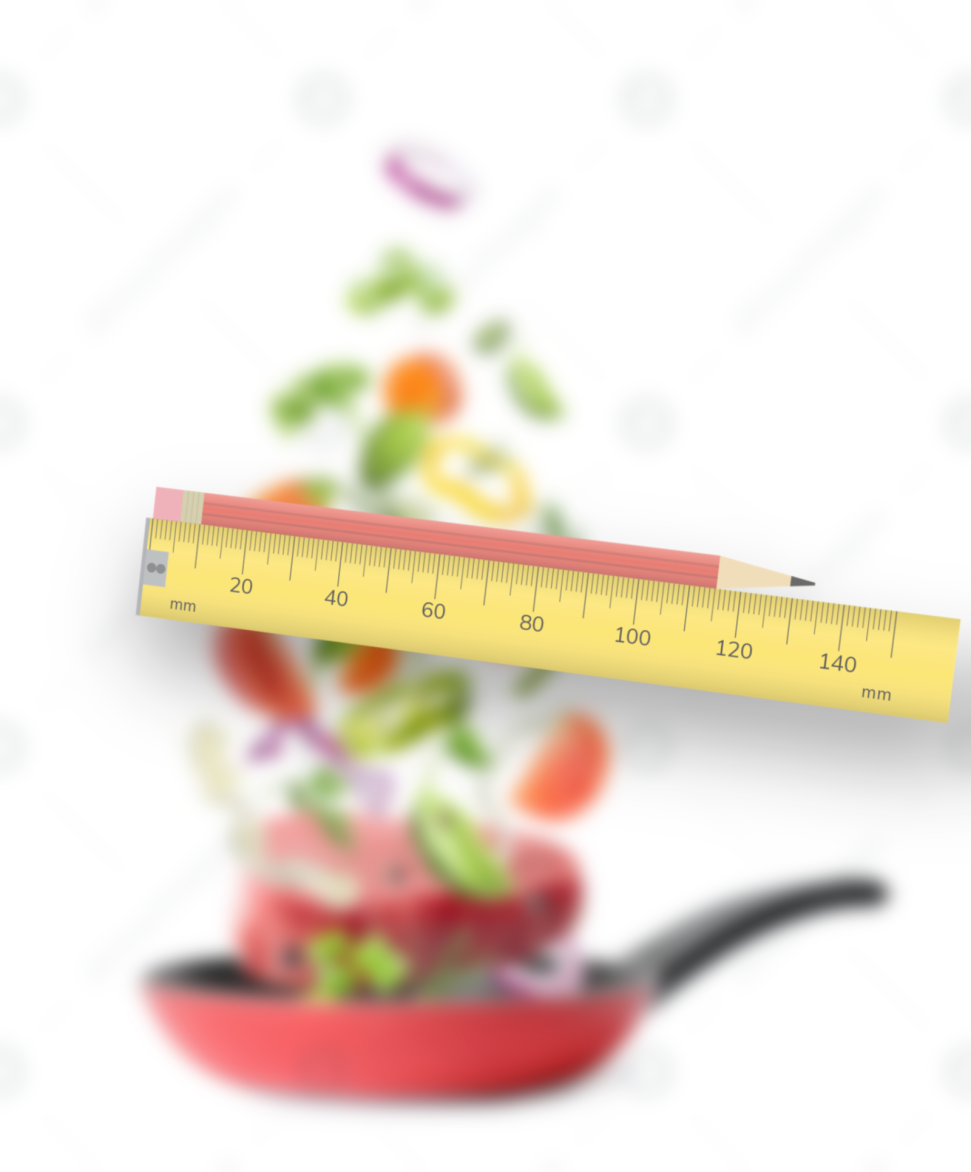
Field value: **134** mm
